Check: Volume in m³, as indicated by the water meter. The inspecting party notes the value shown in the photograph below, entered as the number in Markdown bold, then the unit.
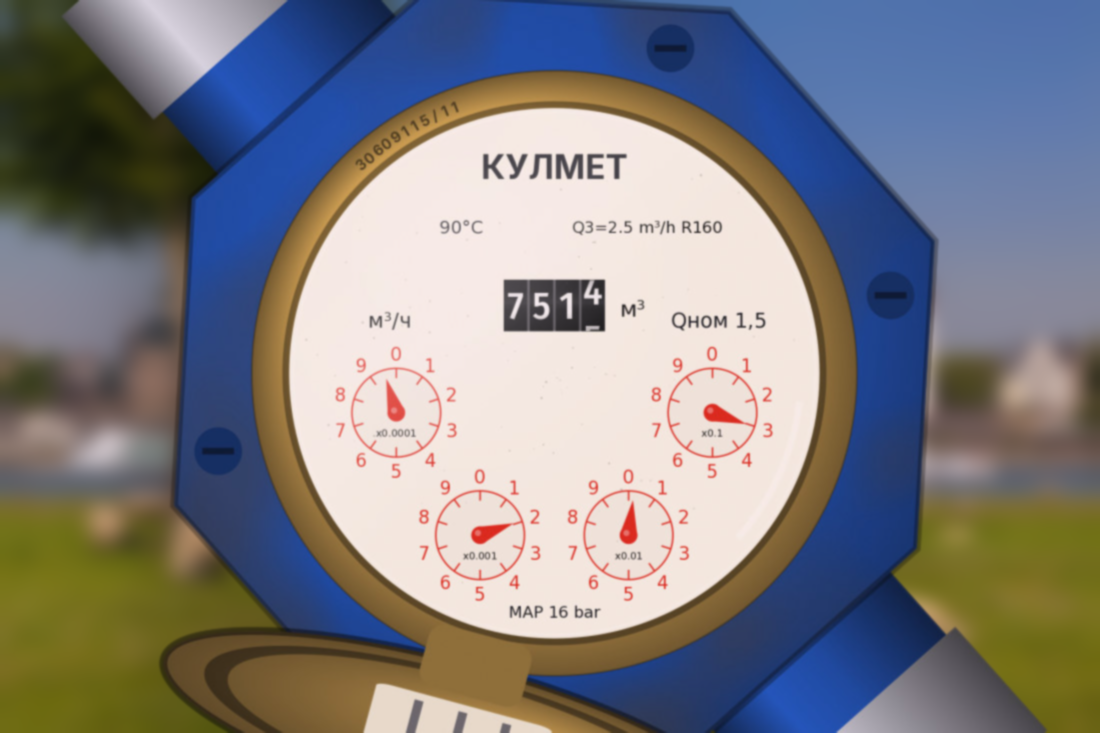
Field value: **7514.3019** m³
